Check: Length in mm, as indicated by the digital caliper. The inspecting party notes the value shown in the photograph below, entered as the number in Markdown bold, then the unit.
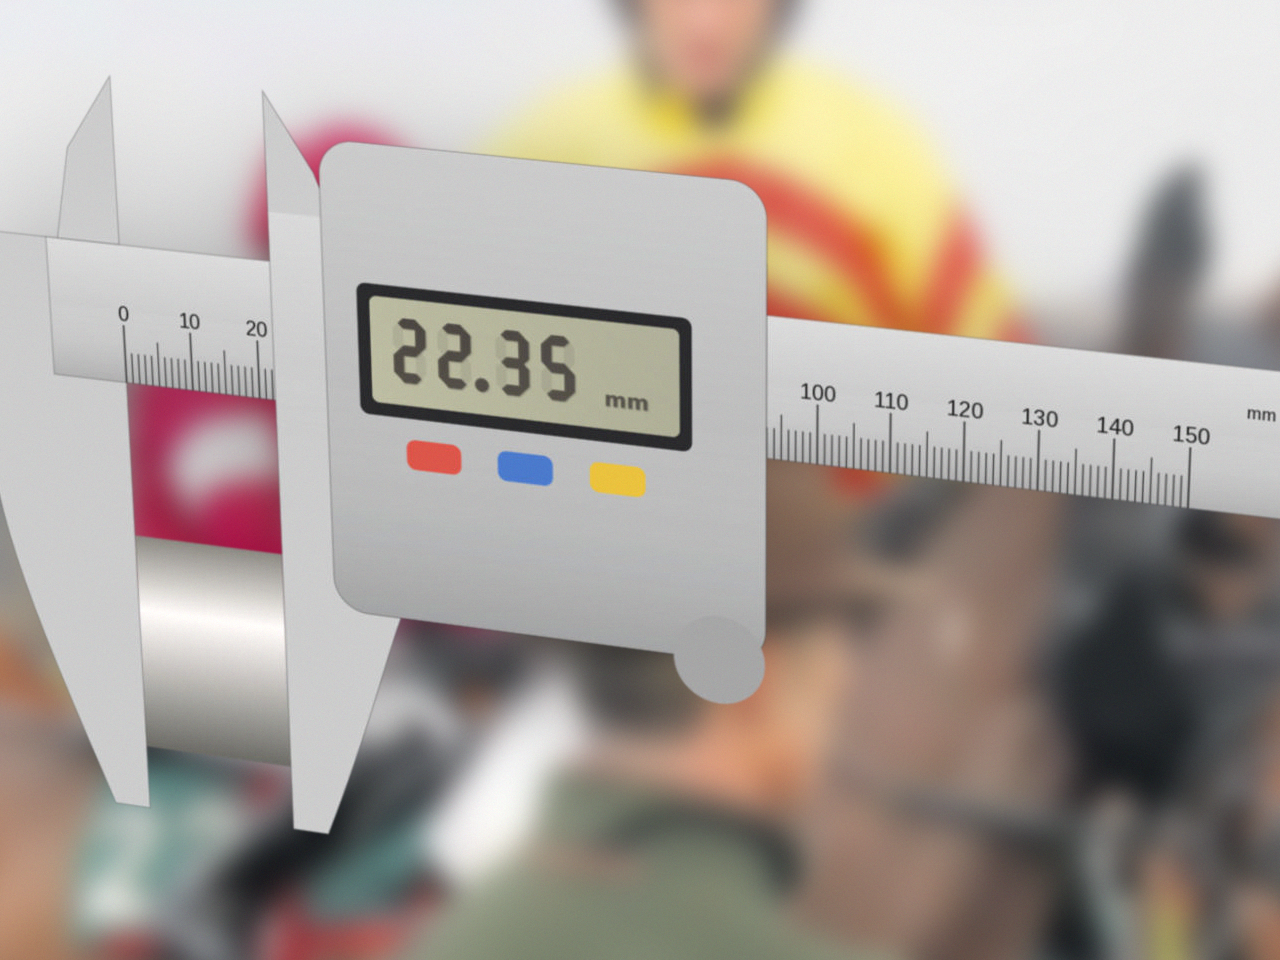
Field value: **22.35** mm
